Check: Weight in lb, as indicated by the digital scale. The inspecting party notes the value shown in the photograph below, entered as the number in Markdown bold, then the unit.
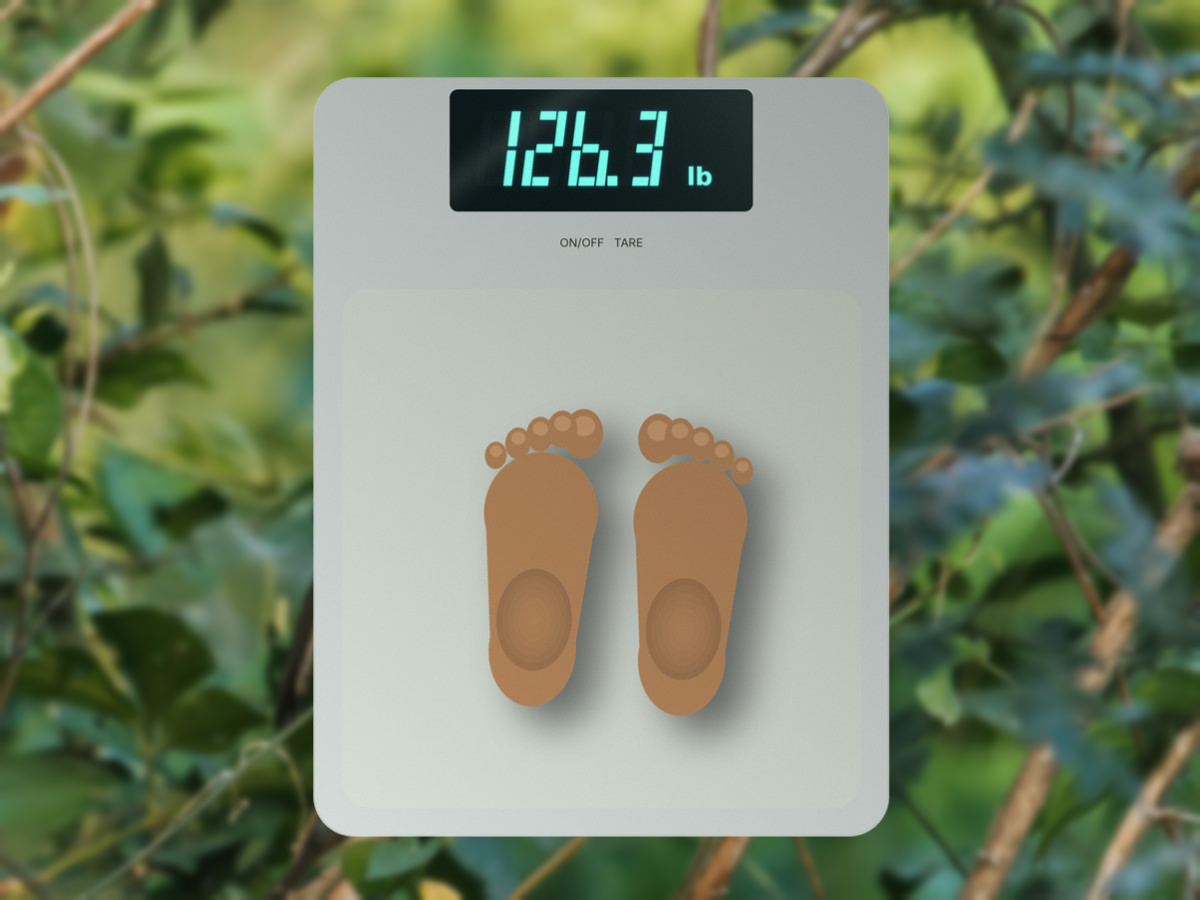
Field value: **126.3** lb
